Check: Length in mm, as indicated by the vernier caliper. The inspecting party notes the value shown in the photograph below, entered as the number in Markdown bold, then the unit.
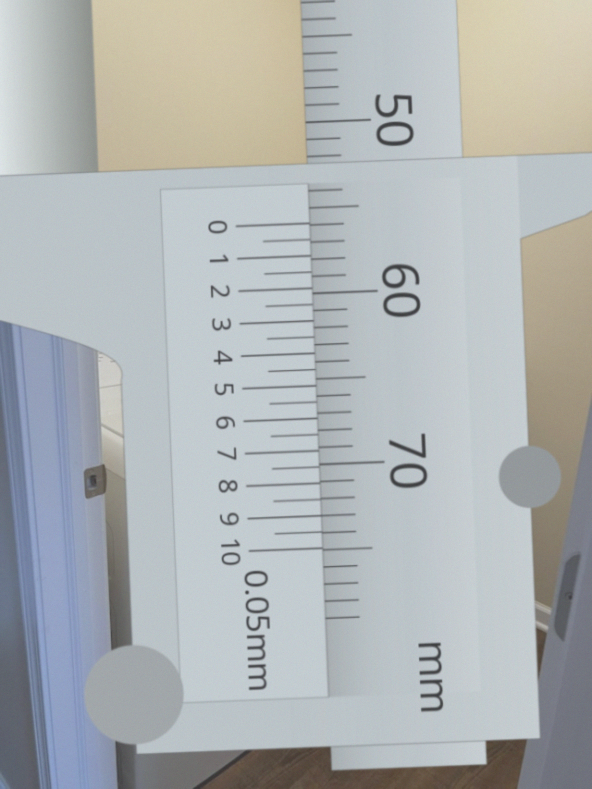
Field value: **55.9** mm
